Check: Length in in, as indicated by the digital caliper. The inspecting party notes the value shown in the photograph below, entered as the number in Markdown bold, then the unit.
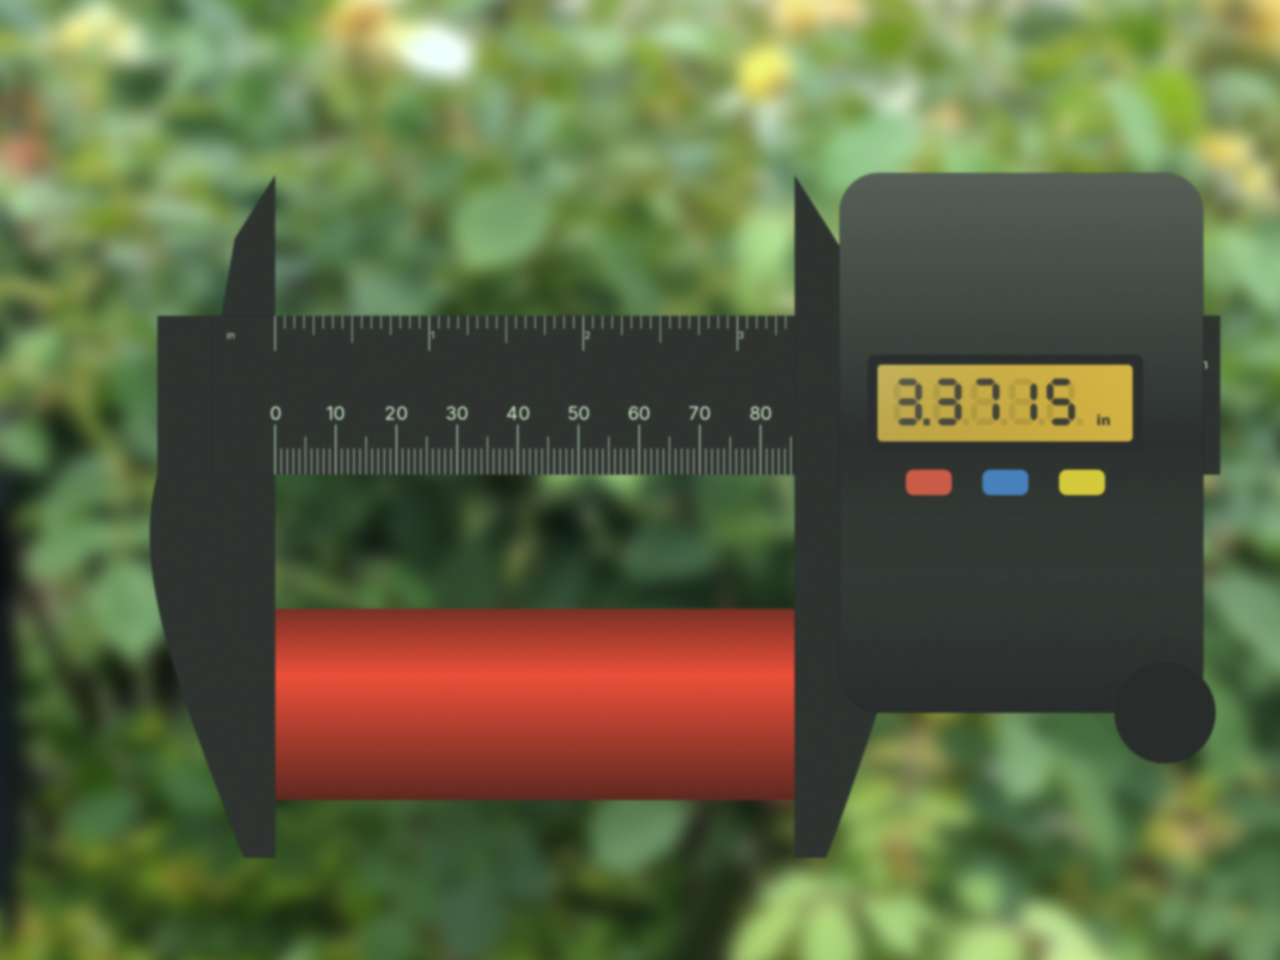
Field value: **3.3715** in
